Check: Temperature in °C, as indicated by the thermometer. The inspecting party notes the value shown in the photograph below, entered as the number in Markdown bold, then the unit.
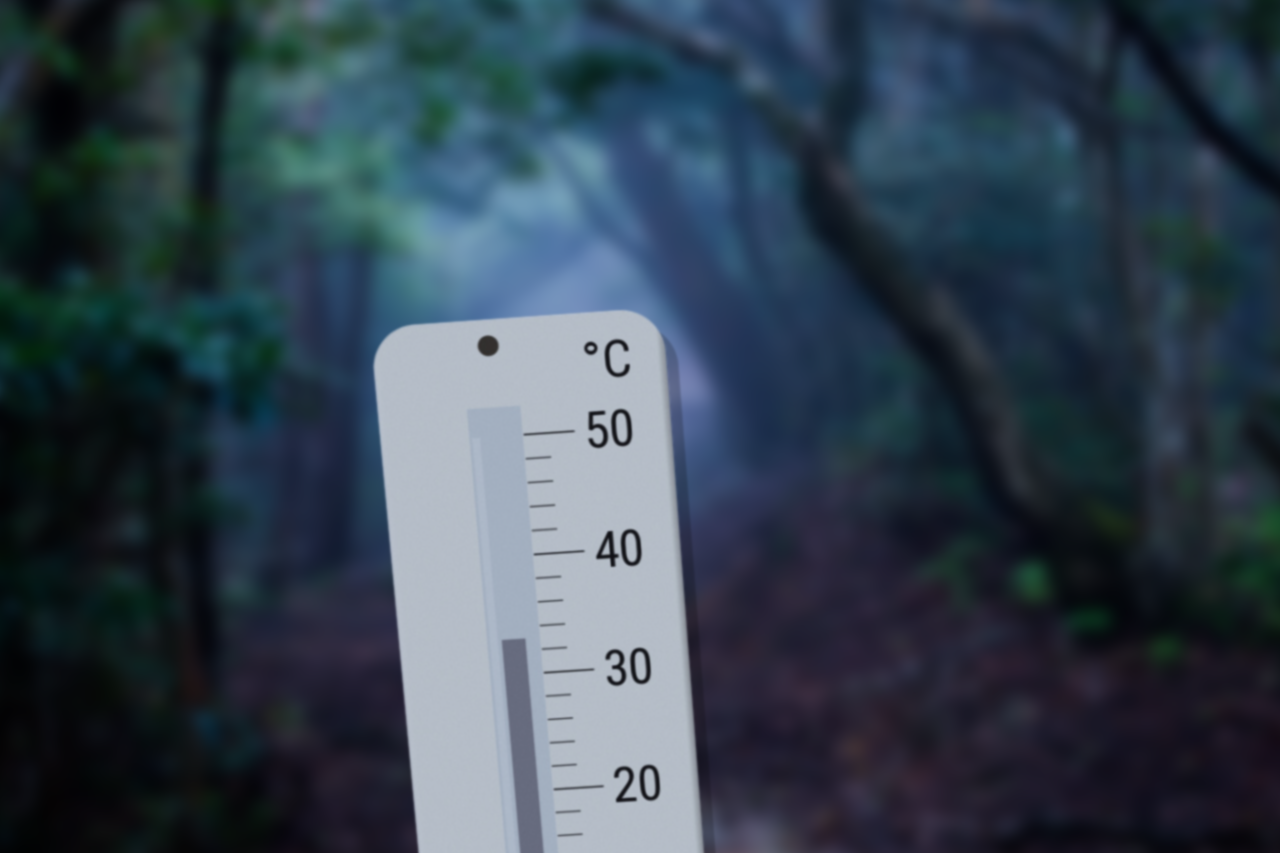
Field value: **33** °C
